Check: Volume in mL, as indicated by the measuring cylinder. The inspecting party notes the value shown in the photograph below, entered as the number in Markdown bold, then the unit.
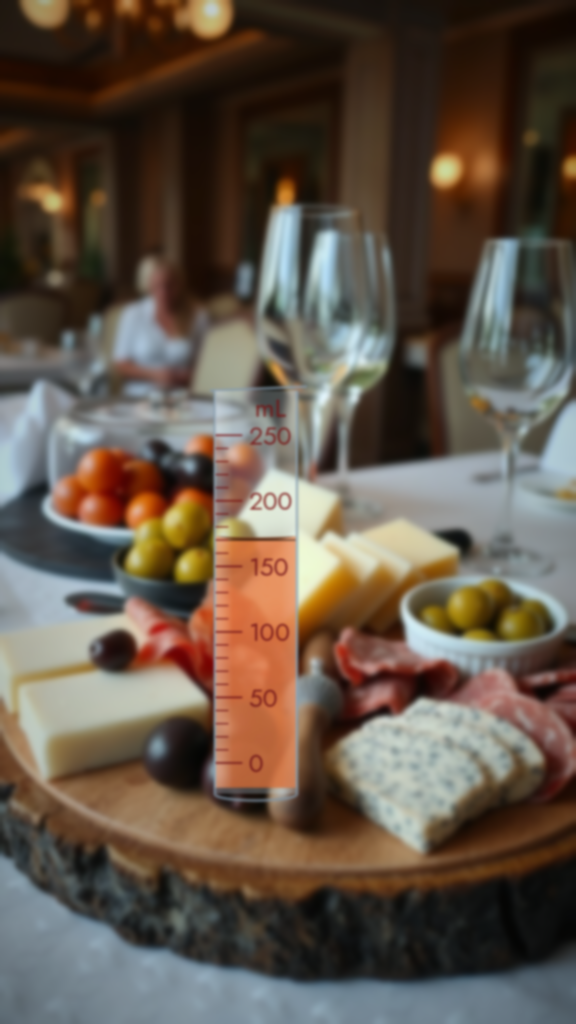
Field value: **170** mL
